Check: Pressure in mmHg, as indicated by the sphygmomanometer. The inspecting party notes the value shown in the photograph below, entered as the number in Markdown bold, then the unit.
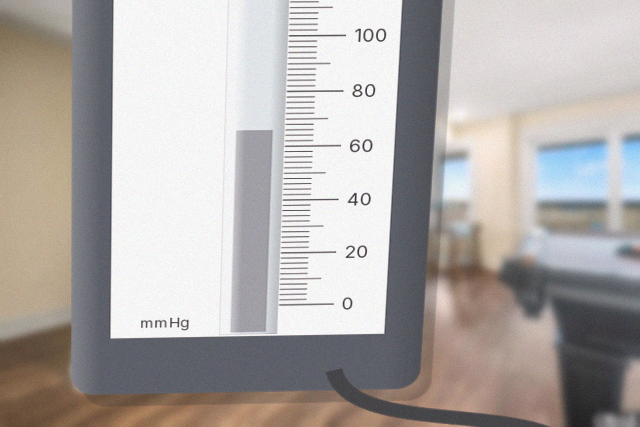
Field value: **66** mmHg
